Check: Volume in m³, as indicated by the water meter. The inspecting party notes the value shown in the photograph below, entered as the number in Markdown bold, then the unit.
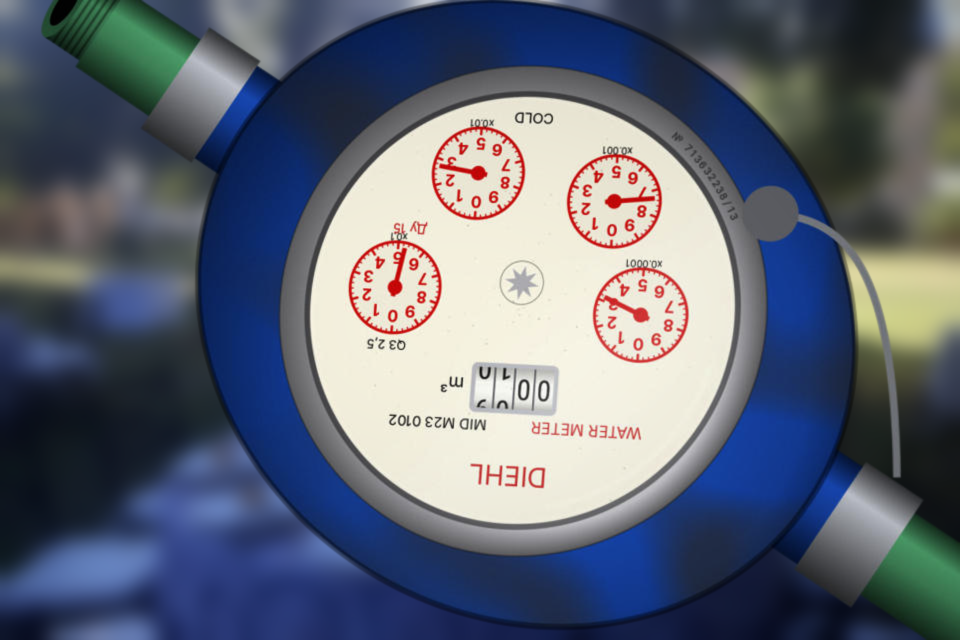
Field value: **9.5273** m³
